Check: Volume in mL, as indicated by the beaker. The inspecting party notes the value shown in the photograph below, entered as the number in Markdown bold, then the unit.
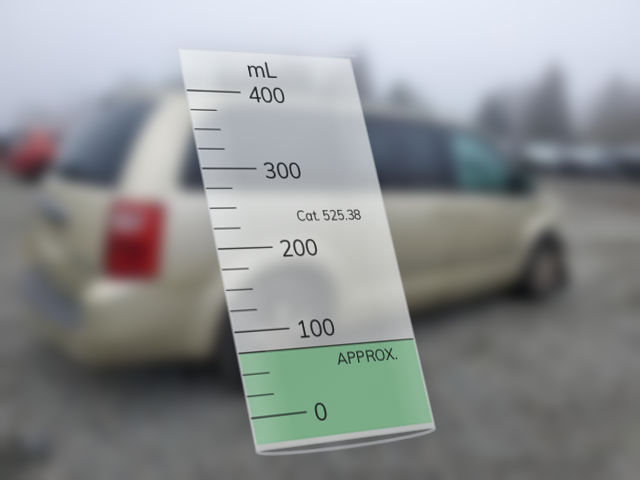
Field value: **75** mL
